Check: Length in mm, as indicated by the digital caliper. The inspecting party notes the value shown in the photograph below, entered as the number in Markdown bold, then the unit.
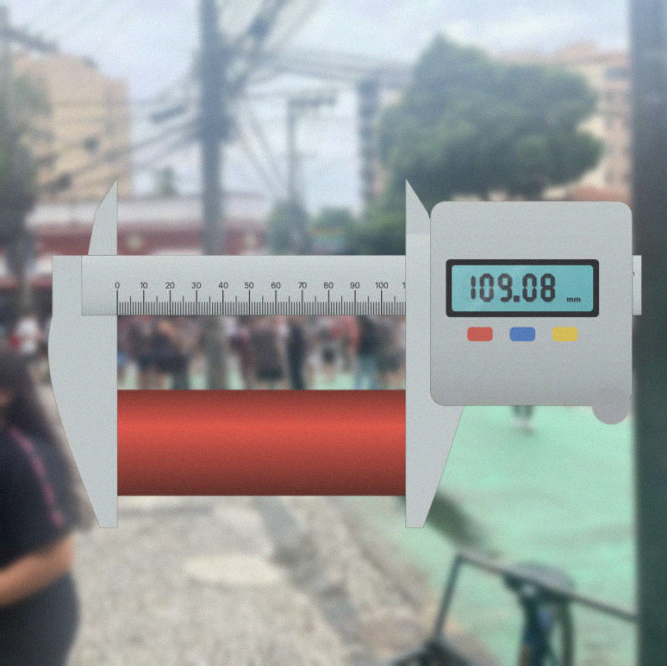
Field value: **109.08** mm
